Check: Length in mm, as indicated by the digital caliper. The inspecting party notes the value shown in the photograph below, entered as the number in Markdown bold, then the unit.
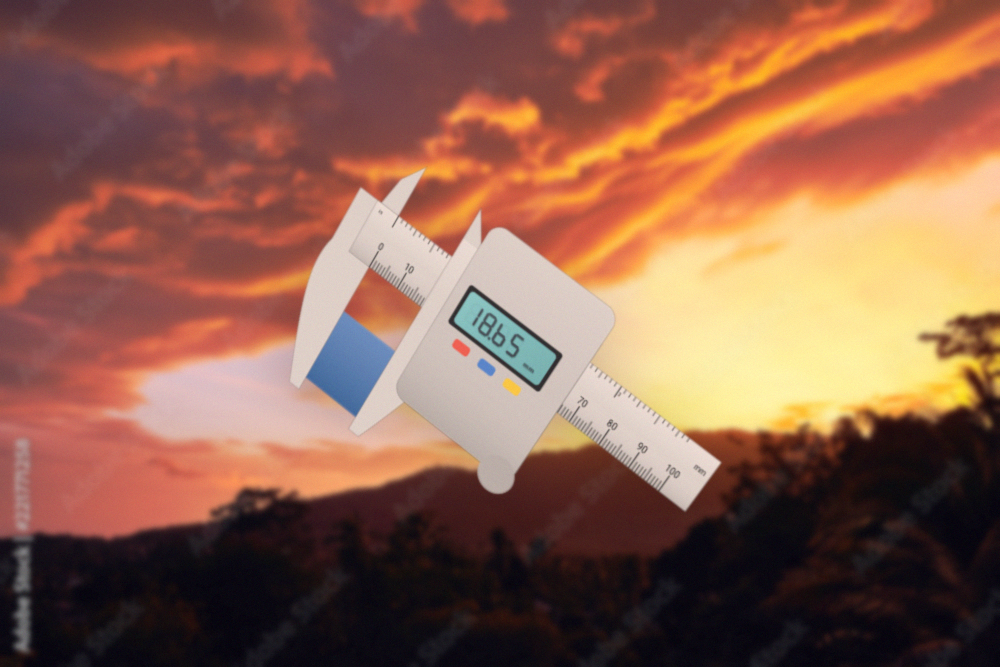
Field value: **18.65** mm
